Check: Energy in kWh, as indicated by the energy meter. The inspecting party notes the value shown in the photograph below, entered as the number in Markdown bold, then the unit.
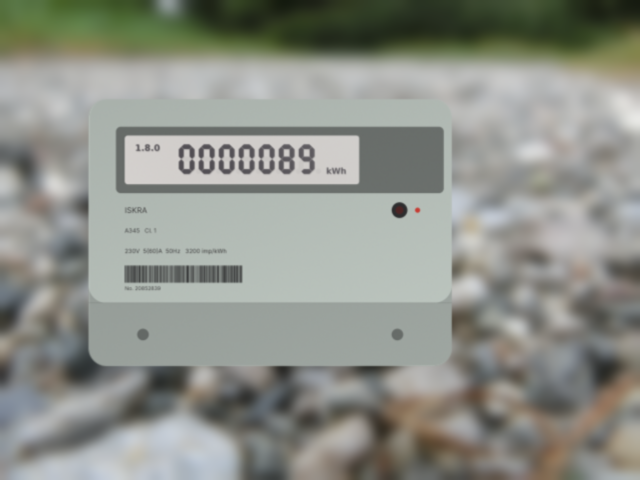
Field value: **89** kWh
